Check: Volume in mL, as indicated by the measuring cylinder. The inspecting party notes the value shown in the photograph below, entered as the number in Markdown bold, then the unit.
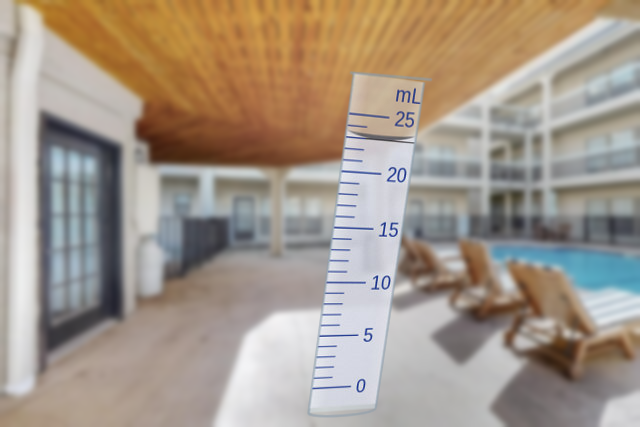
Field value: **23** mL
